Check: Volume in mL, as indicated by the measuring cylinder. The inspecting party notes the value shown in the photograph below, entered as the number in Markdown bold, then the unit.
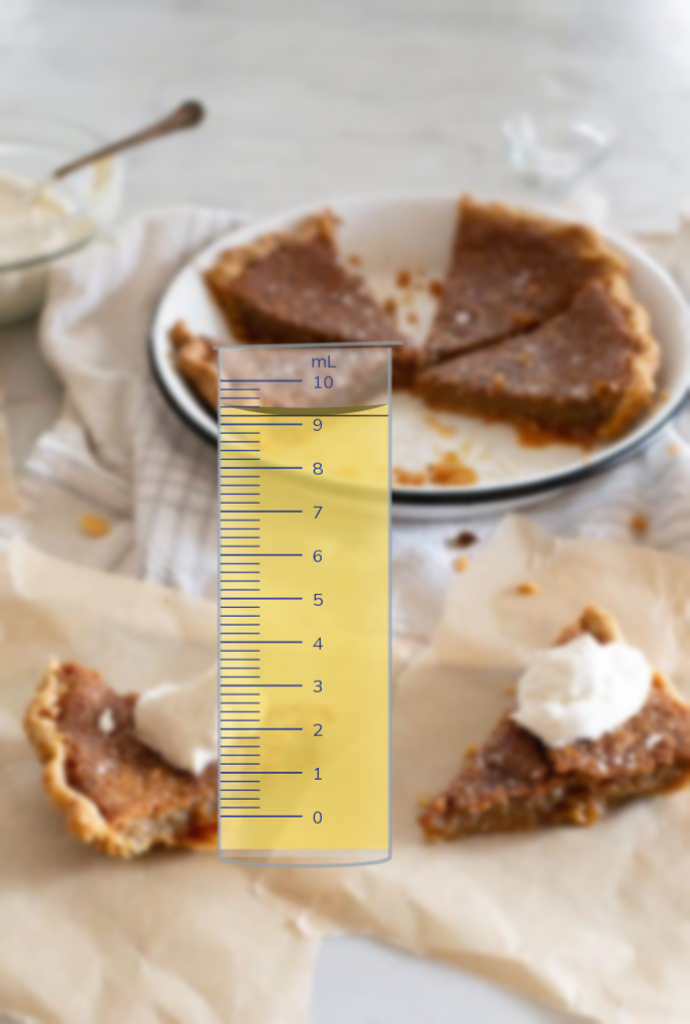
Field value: **9.2** mL
